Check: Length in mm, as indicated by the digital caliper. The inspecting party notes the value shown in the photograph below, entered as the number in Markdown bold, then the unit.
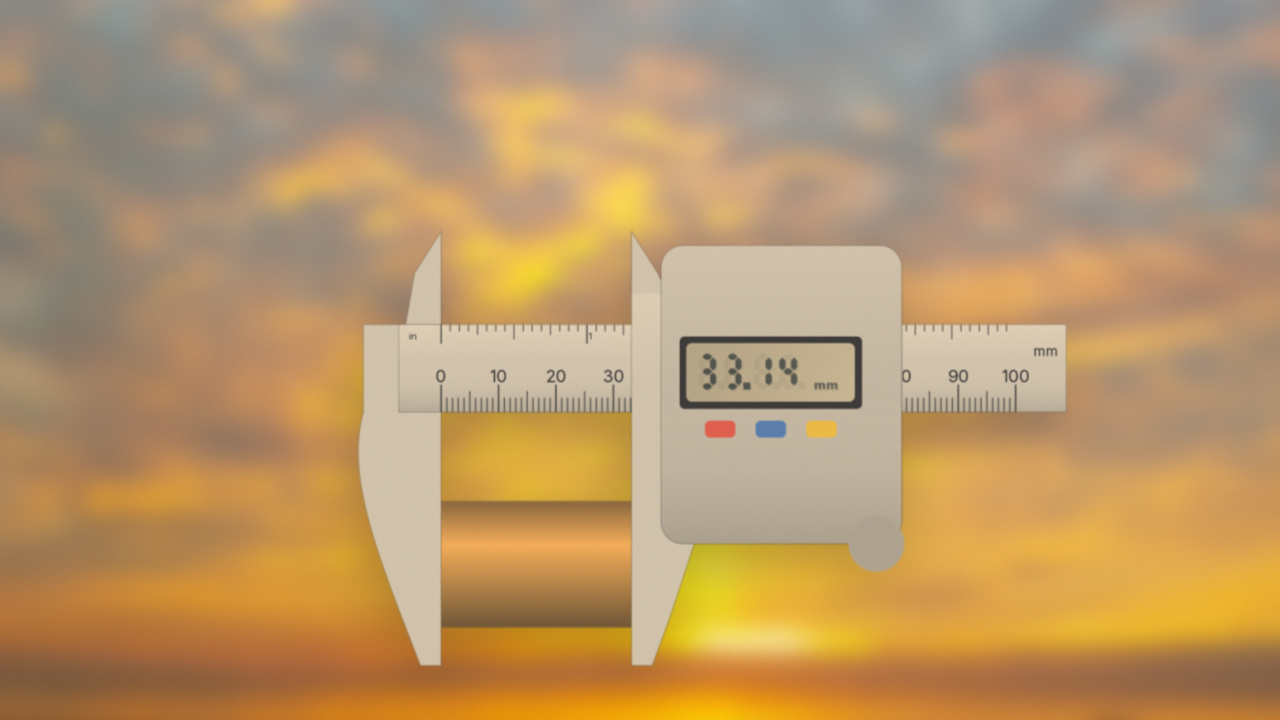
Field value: **33.14** mm
